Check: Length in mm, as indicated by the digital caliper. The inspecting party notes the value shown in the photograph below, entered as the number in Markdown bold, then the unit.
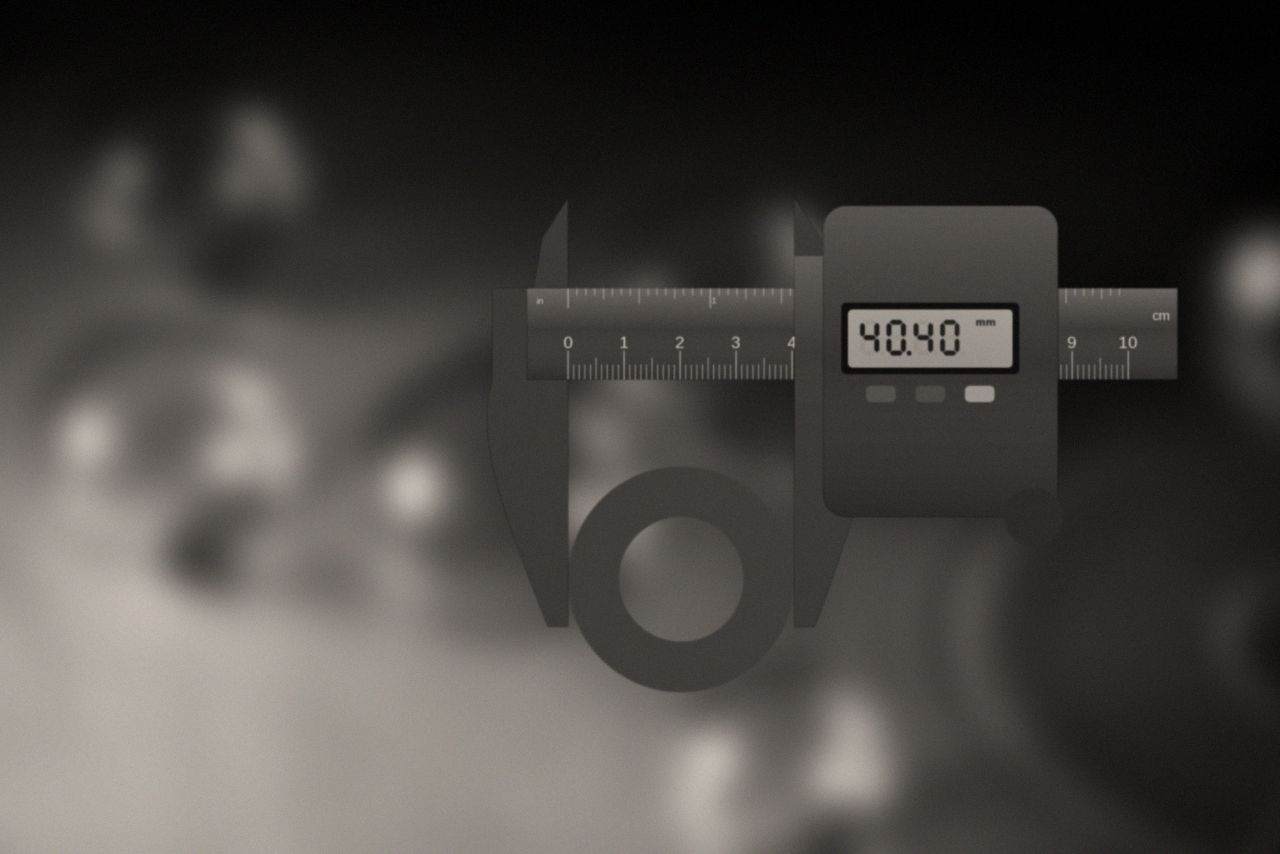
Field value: **40.40** mm
